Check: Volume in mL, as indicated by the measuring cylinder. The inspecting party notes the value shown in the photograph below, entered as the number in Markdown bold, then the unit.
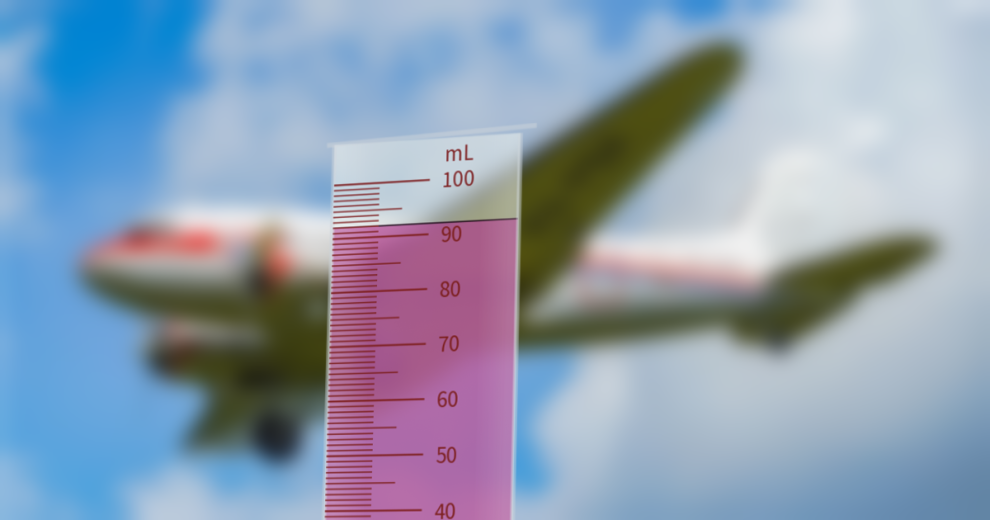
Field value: **92** mL
